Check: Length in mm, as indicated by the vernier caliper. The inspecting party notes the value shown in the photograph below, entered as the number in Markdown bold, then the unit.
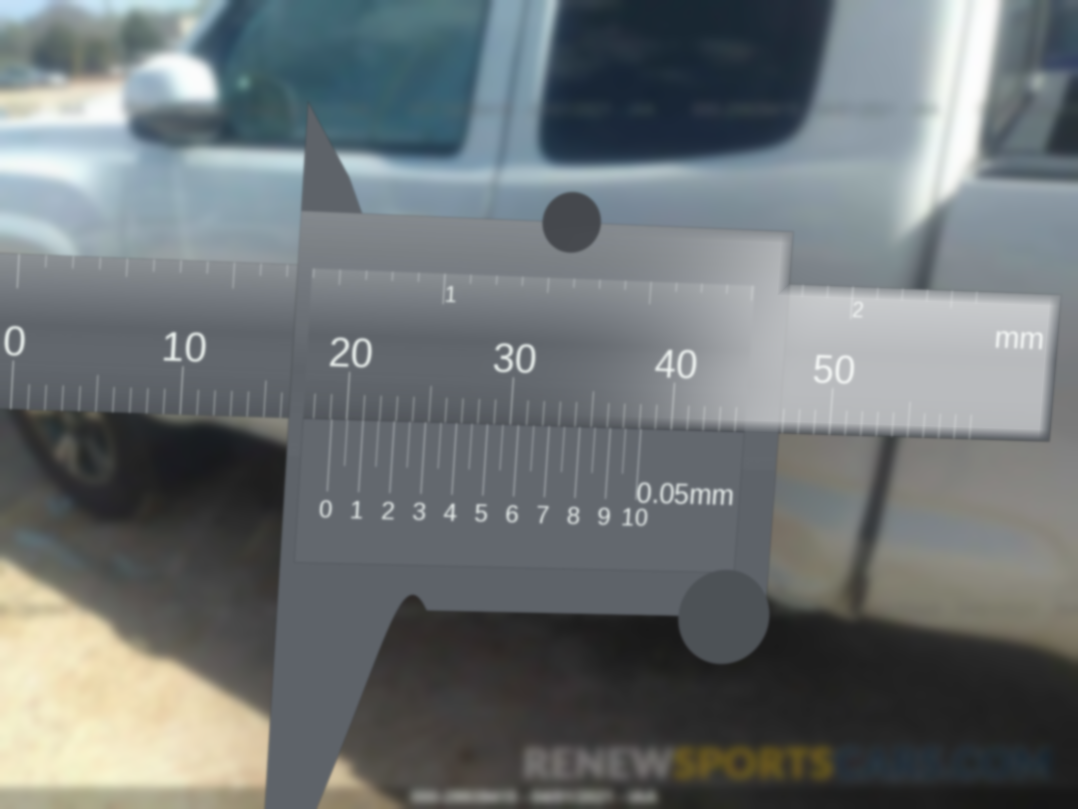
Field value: **19.1** mm
